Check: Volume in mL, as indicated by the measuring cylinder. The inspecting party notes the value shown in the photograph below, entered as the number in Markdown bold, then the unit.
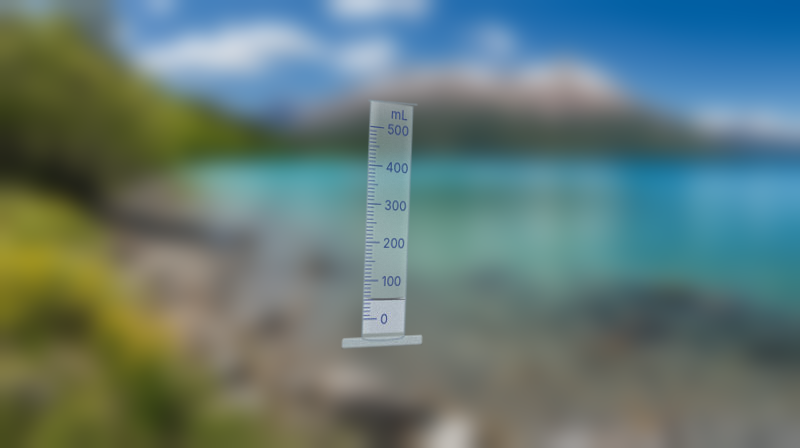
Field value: **50** mL
